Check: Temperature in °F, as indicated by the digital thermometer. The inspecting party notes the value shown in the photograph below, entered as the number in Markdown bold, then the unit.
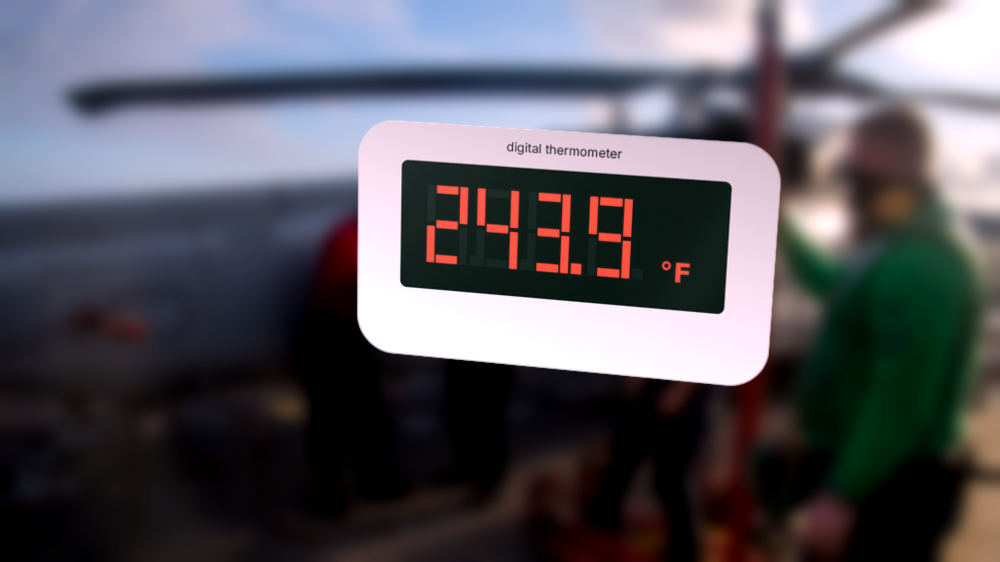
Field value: **243.9** °F
